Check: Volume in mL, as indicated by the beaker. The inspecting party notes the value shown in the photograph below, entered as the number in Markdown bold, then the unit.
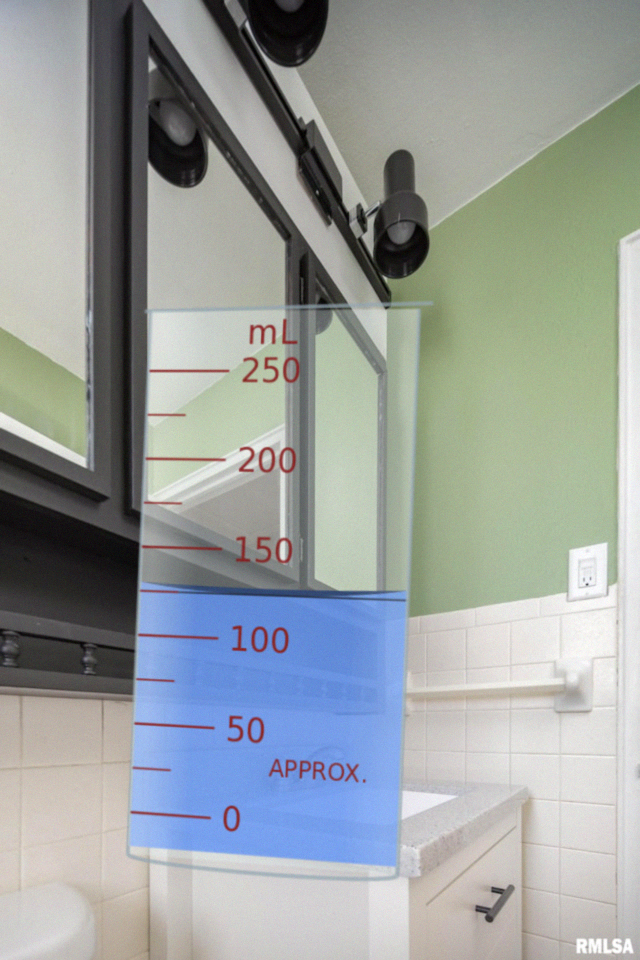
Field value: **125** mL
